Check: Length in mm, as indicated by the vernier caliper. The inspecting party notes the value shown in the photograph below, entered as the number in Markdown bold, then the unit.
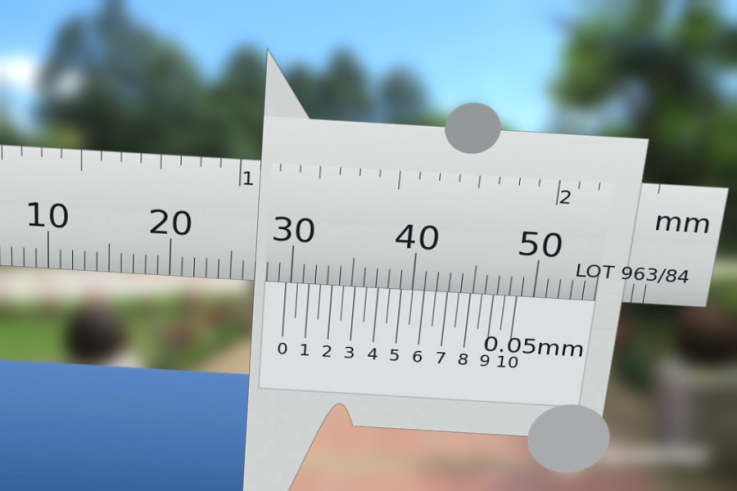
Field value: **29.6** mm
